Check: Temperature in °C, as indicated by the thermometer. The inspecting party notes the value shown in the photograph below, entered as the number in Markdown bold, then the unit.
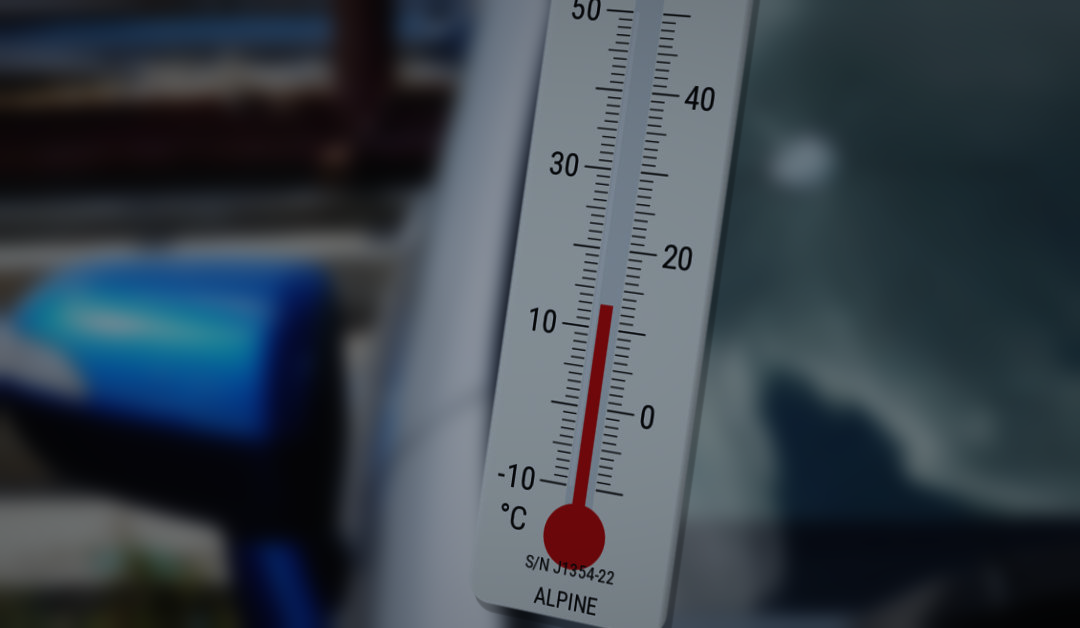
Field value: **13** °C
